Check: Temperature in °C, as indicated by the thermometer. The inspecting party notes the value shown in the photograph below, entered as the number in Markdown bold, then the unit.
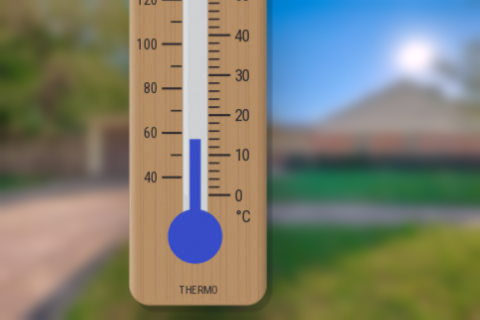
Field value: **14** °C
